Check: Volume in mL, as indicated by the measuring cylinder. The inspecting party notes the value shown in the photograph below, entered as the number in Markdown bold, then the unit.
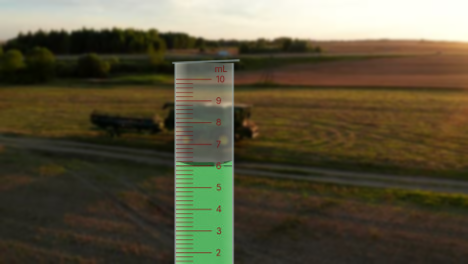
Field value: **6** mL
